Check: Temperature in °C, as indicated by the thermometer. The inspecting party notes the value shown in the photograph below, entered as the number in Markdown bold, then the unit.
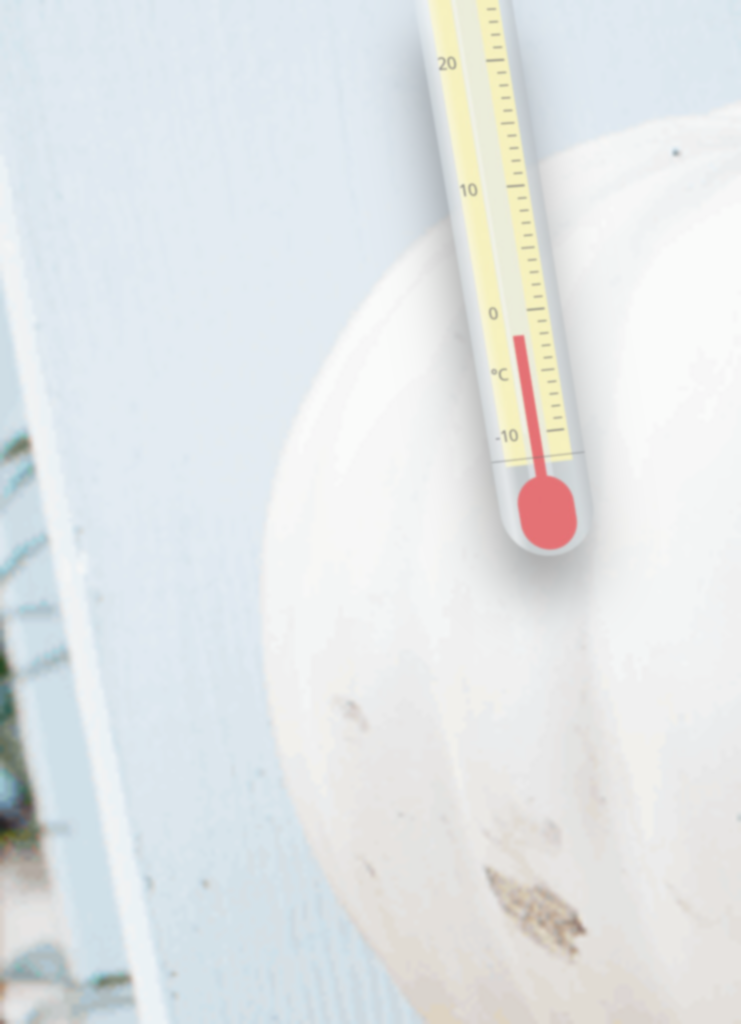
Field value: **-2** °C
